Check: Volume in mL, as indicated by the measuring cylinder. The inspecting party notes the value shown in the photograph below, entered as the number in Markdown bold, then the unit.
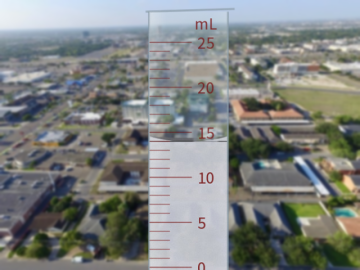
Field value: **14** mL
